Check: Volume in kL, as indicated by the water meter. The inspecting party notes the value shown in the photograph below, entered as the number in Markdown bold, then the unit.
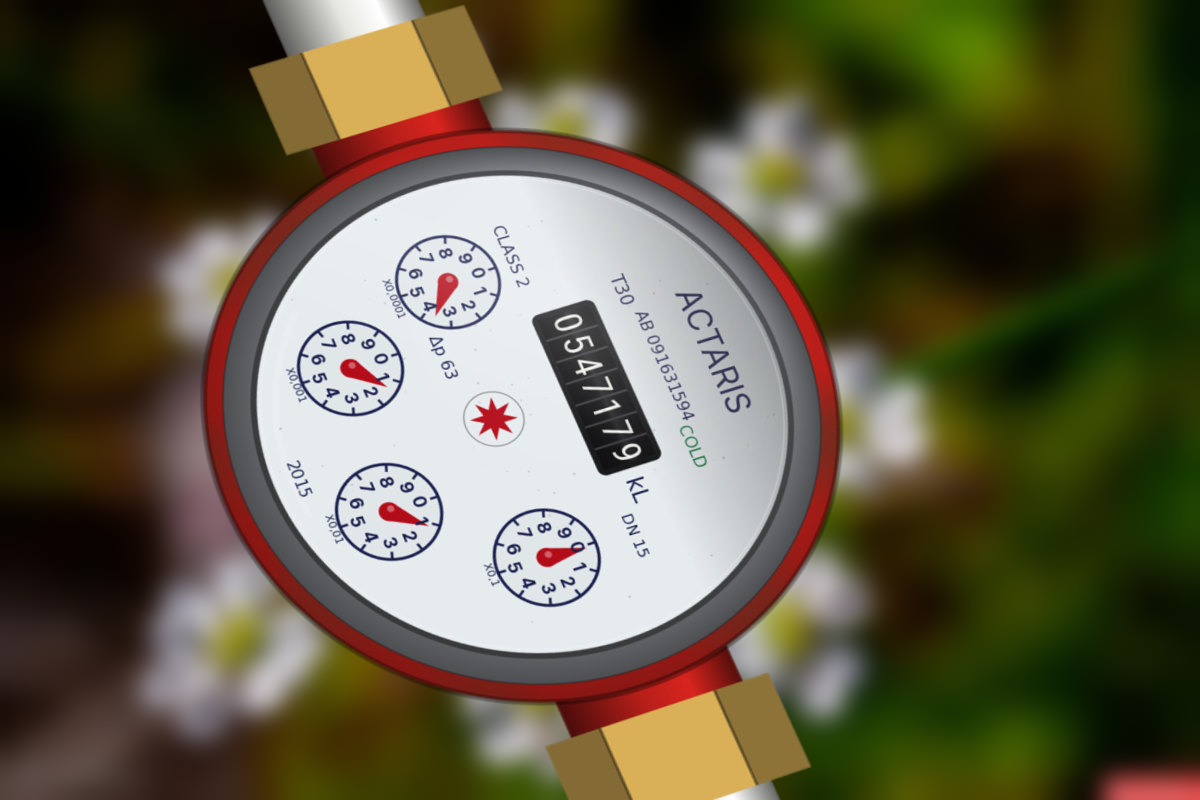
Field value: **547179.0113** kL
